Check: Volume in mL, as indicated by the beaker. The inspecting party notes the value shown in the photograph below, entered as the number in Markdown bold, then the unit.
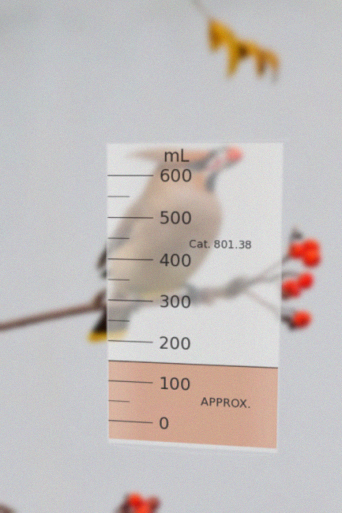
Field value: **150** mL
